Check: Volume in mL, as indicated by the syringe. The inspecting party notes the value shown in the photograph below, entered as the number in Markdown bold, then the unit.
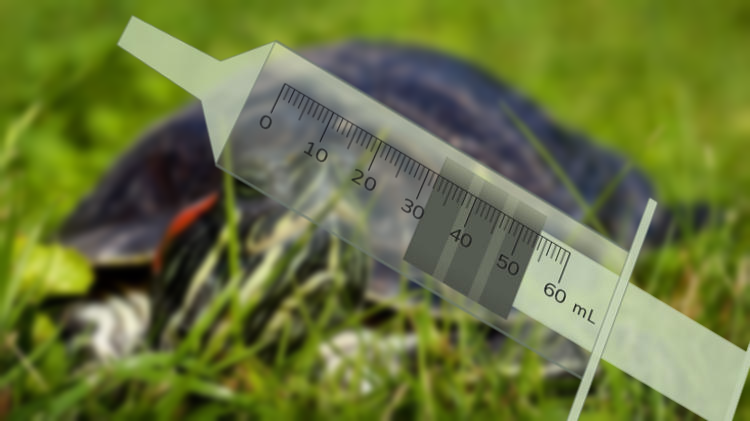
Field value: **32** mL
